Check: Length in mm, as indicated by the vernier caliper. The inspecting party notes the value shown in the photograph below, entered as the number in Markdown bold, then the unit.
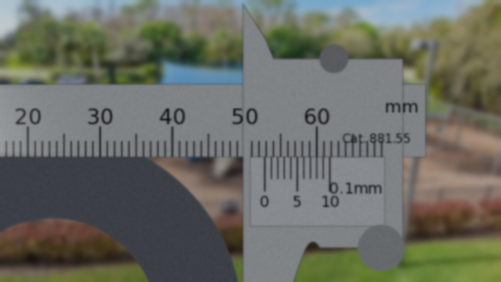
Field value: **52.8** mm
